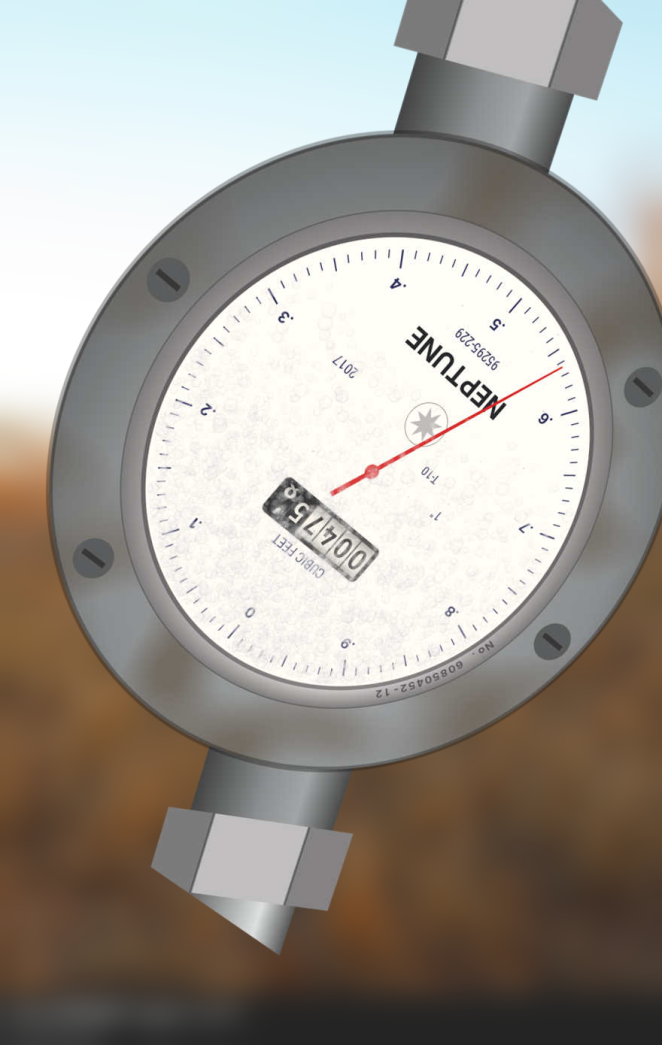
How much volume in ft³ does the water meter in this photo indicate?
4757.56 ft³
